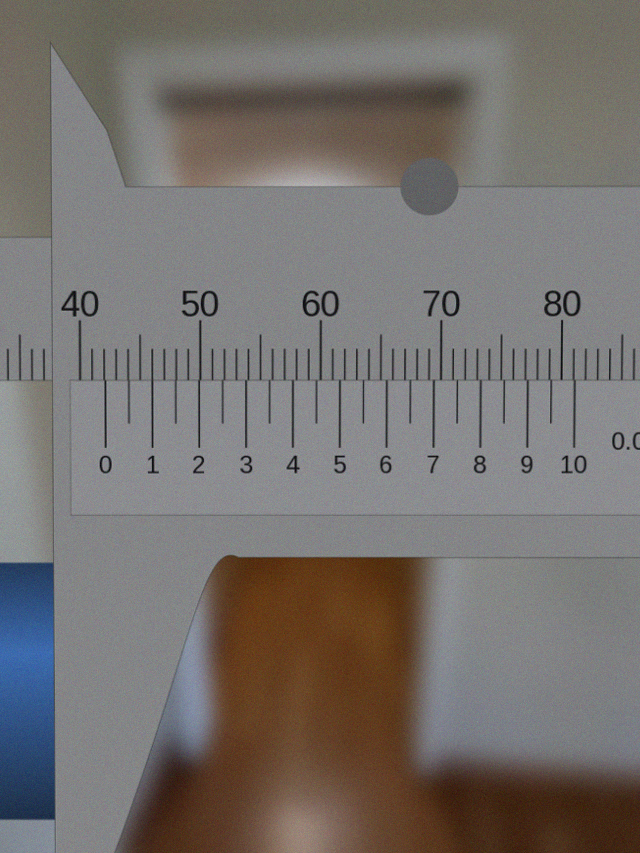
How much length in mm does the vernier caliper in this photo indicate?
42.1 mm
